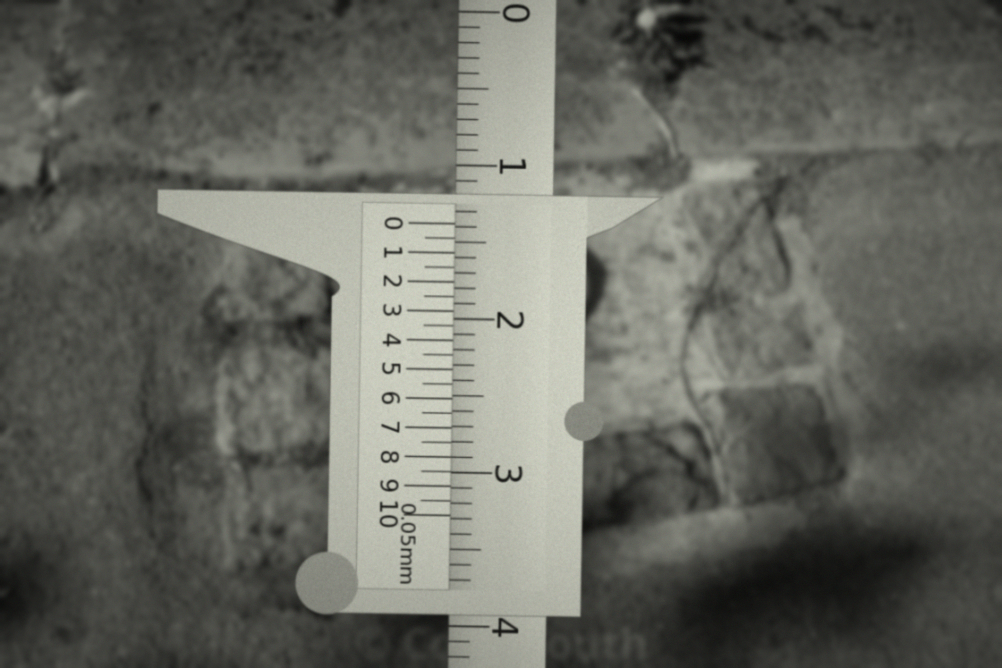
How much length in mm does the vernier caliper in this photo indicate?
13.8 mm
